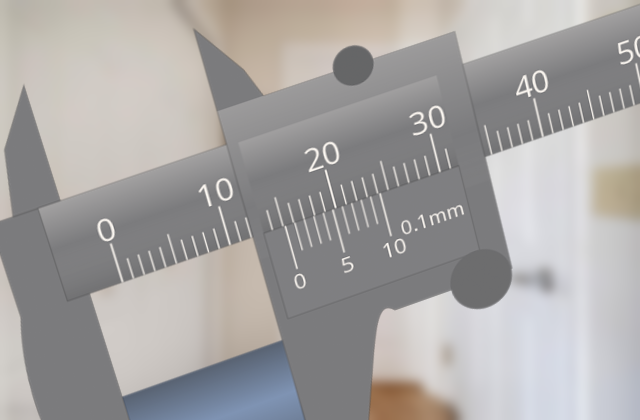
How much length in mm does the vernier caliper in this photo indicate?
15.2 mm
